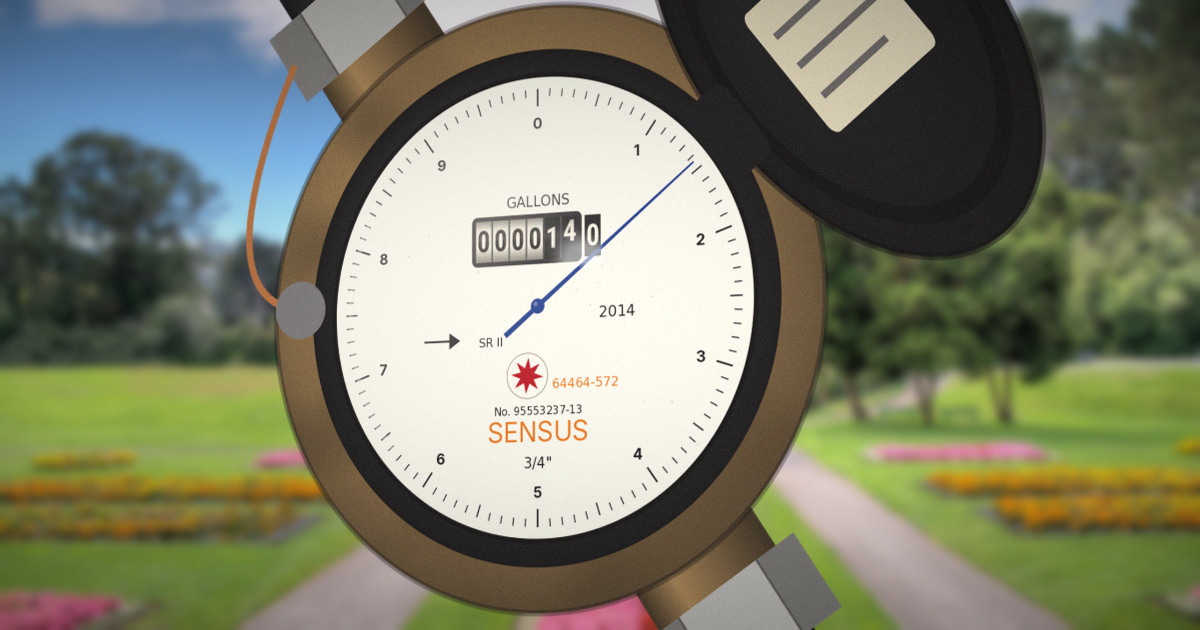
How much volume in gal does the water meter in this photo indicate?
141.4 gal
